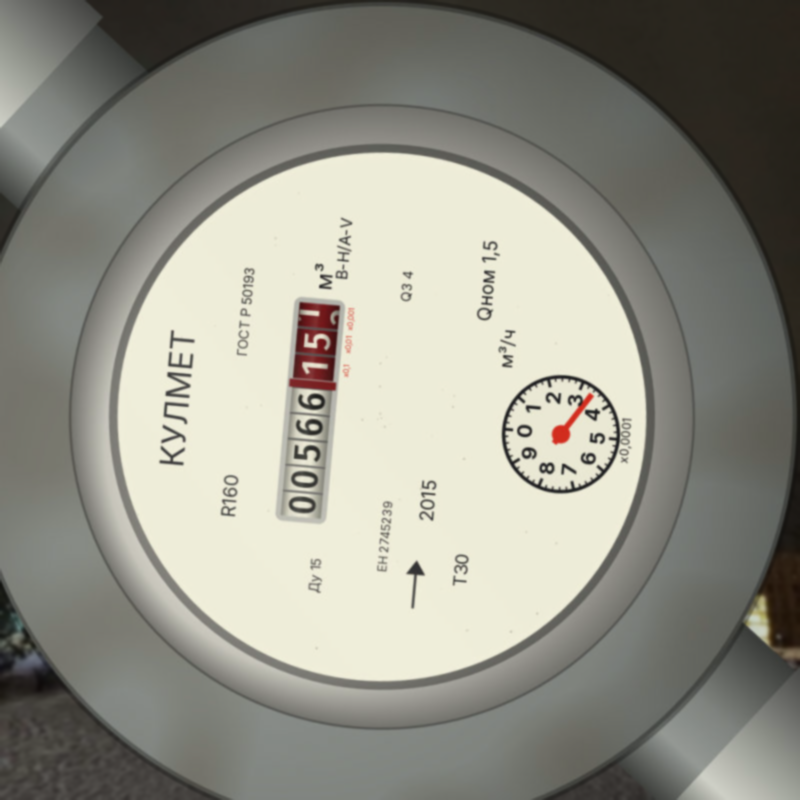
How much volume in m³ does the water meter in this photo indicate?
566.1513 m³
